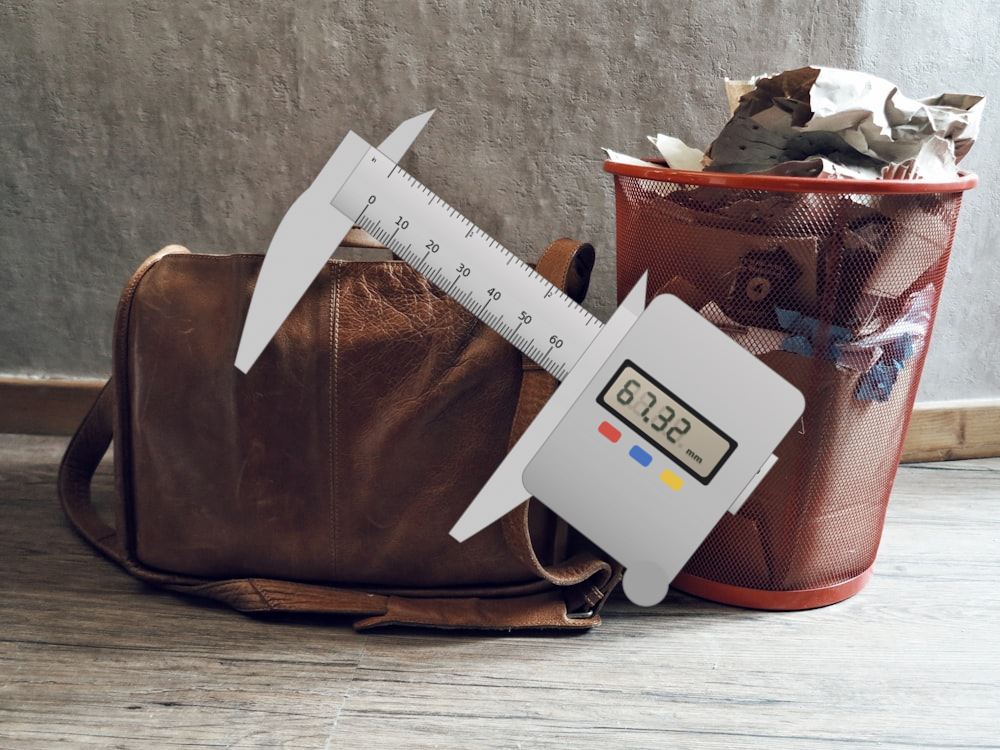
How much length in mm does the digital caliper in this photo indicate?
67.32 mm
